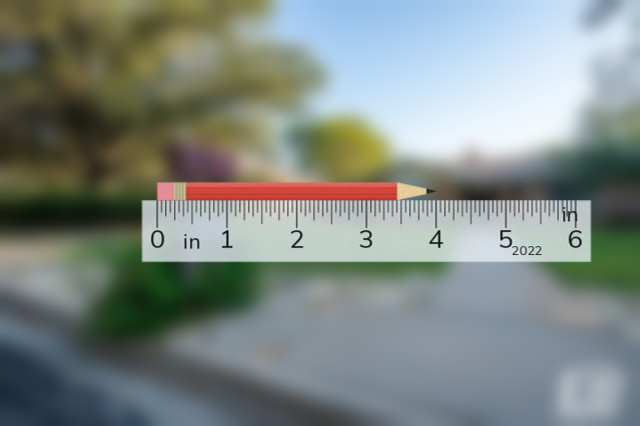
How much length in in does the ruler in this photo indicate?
4 in
